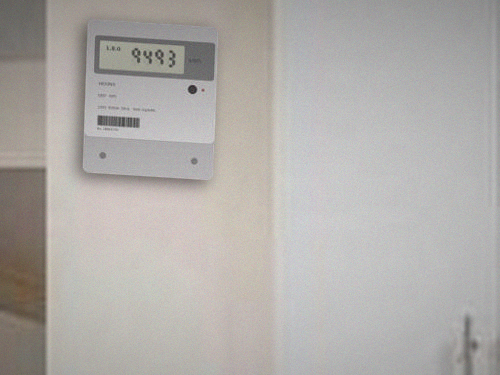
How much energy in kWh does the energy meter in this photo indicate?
9493 kWh
